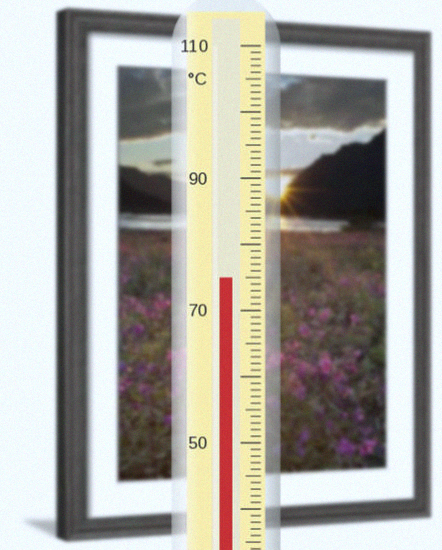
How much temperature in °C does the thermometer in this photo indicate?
75 °C
